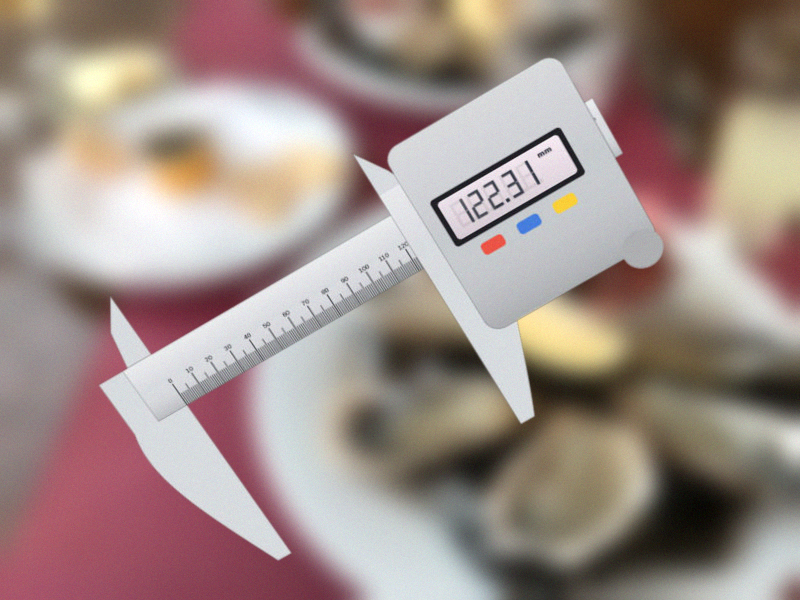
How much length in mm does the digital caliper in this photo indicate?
122.31 mm
